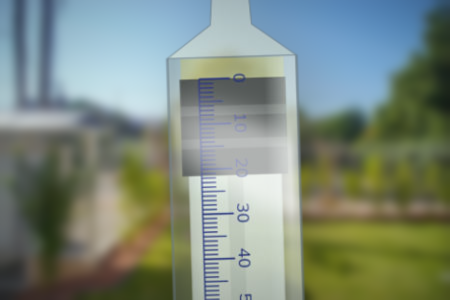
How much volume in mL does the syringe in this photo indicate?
0 mL
